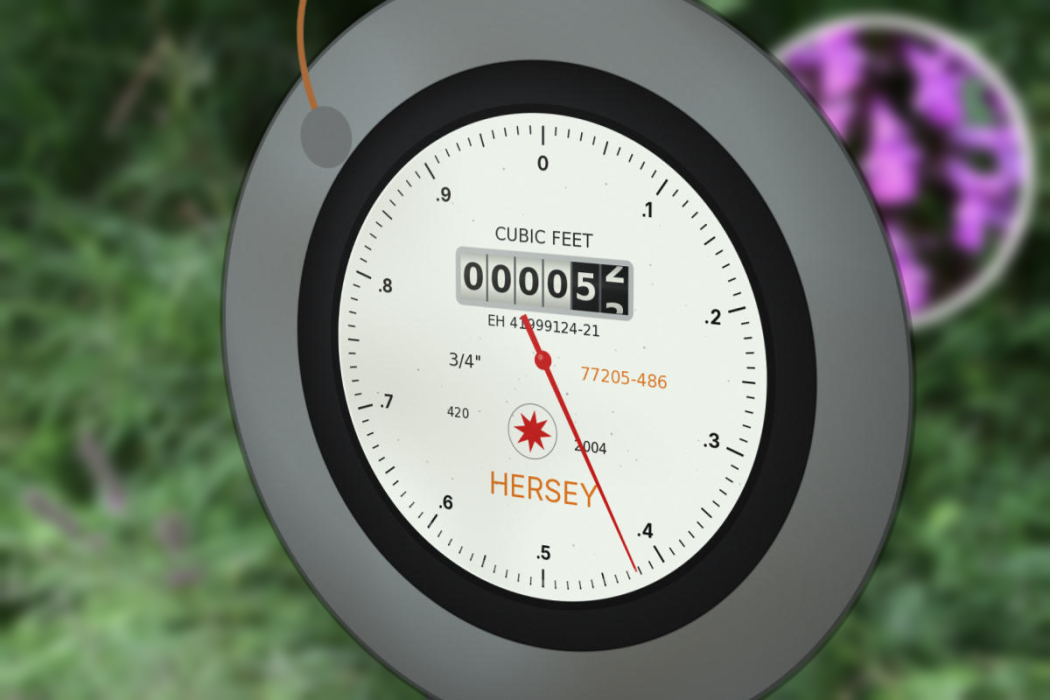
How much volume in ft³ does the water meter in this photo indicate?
52.42 ft³
